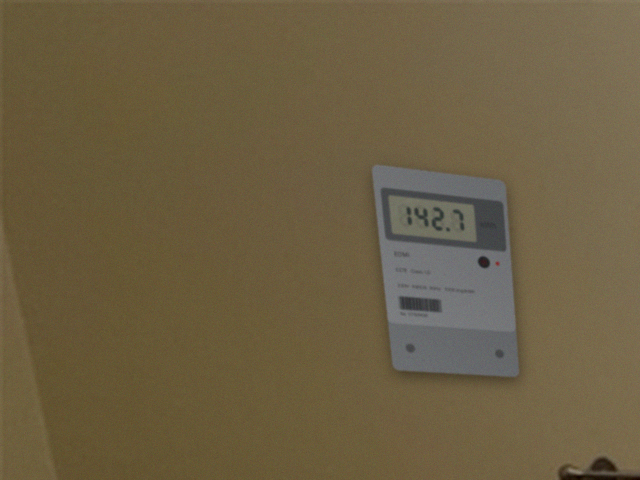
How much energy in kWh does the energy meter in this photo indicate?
142.7 kWh
